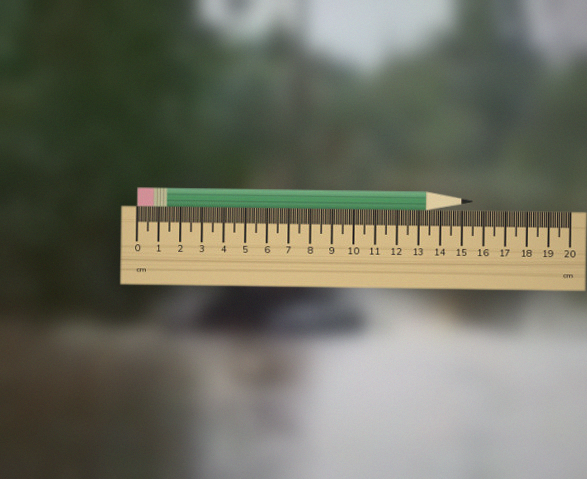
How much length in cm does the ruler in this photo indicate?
15.5 cm
